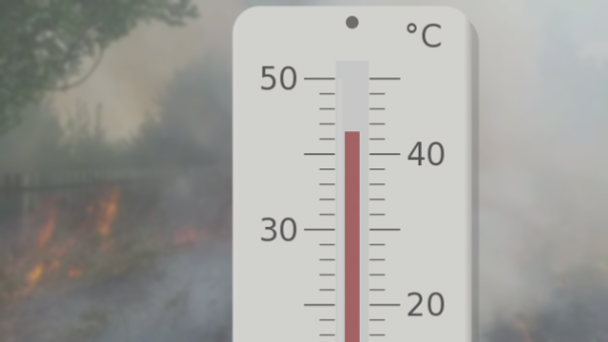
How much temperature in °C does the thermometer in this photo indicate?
43 °C
